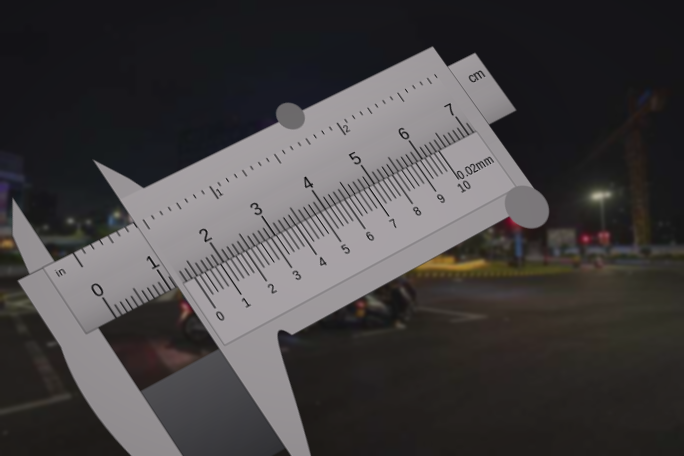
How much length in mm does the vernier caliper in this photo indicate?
14.5 mm
